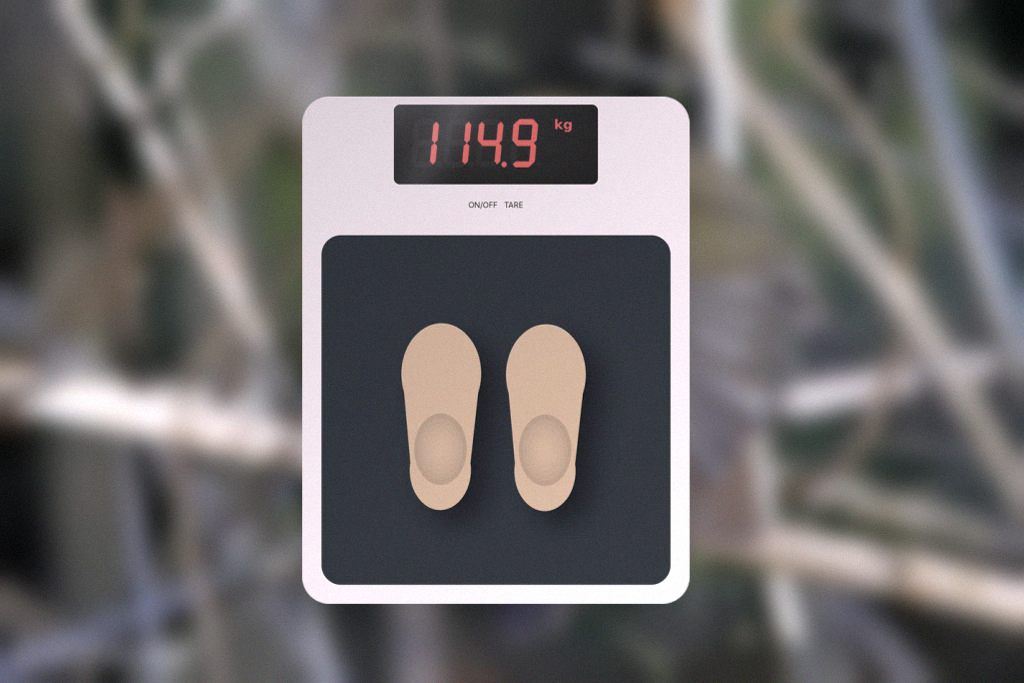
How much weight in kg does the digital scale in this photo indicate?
114.9 kg
